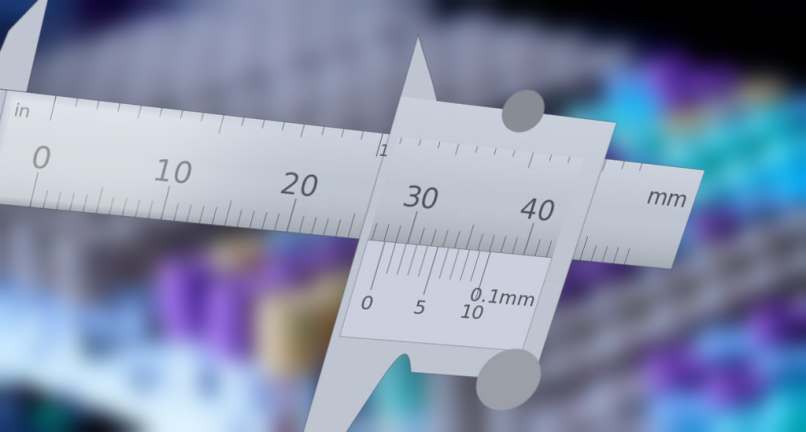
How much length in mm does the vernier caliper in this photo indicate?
28.1 mm
